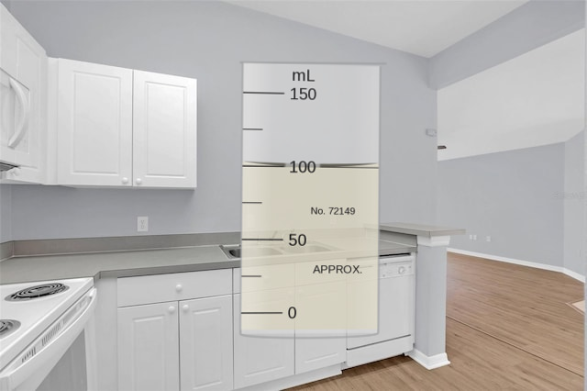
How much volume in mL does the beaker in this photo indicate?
100 mL
